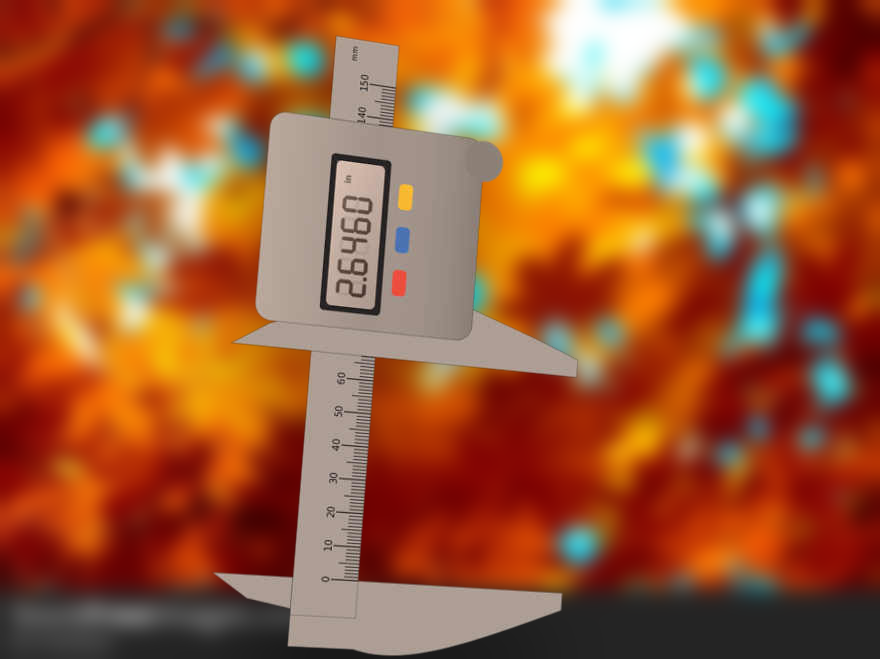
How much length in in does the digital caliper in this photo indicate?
2.6460 in
